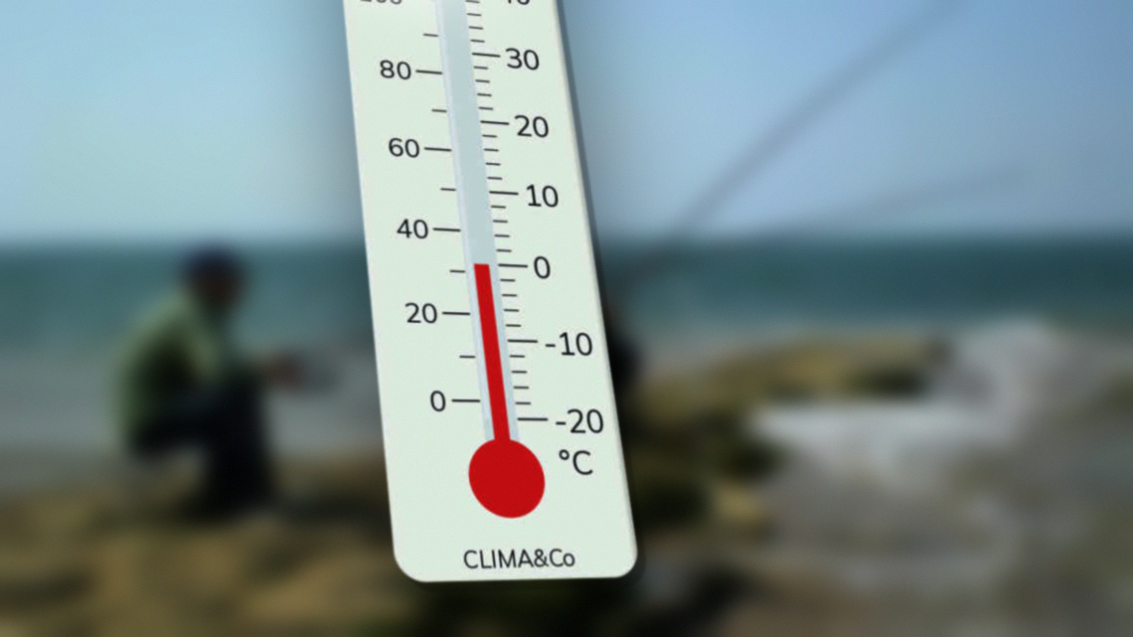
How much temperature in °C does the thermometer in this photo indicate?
0 °C
